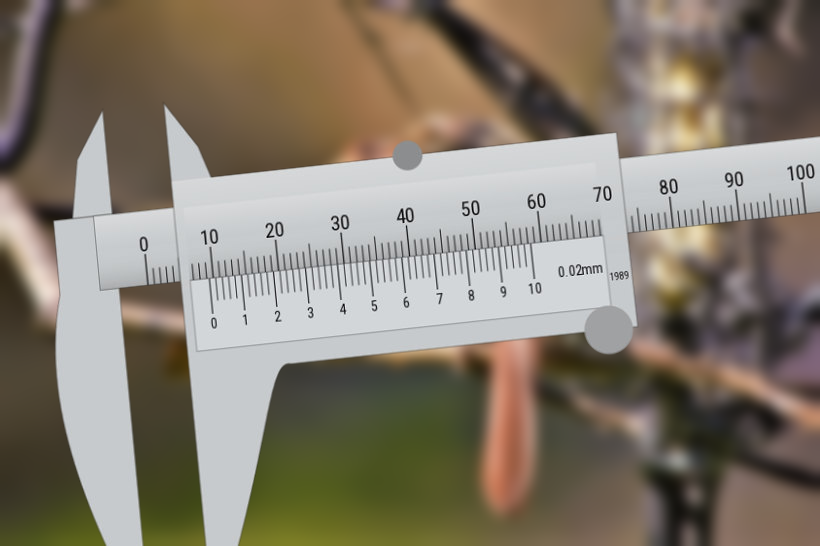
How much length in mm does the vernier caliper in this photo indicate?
9.4 mm
